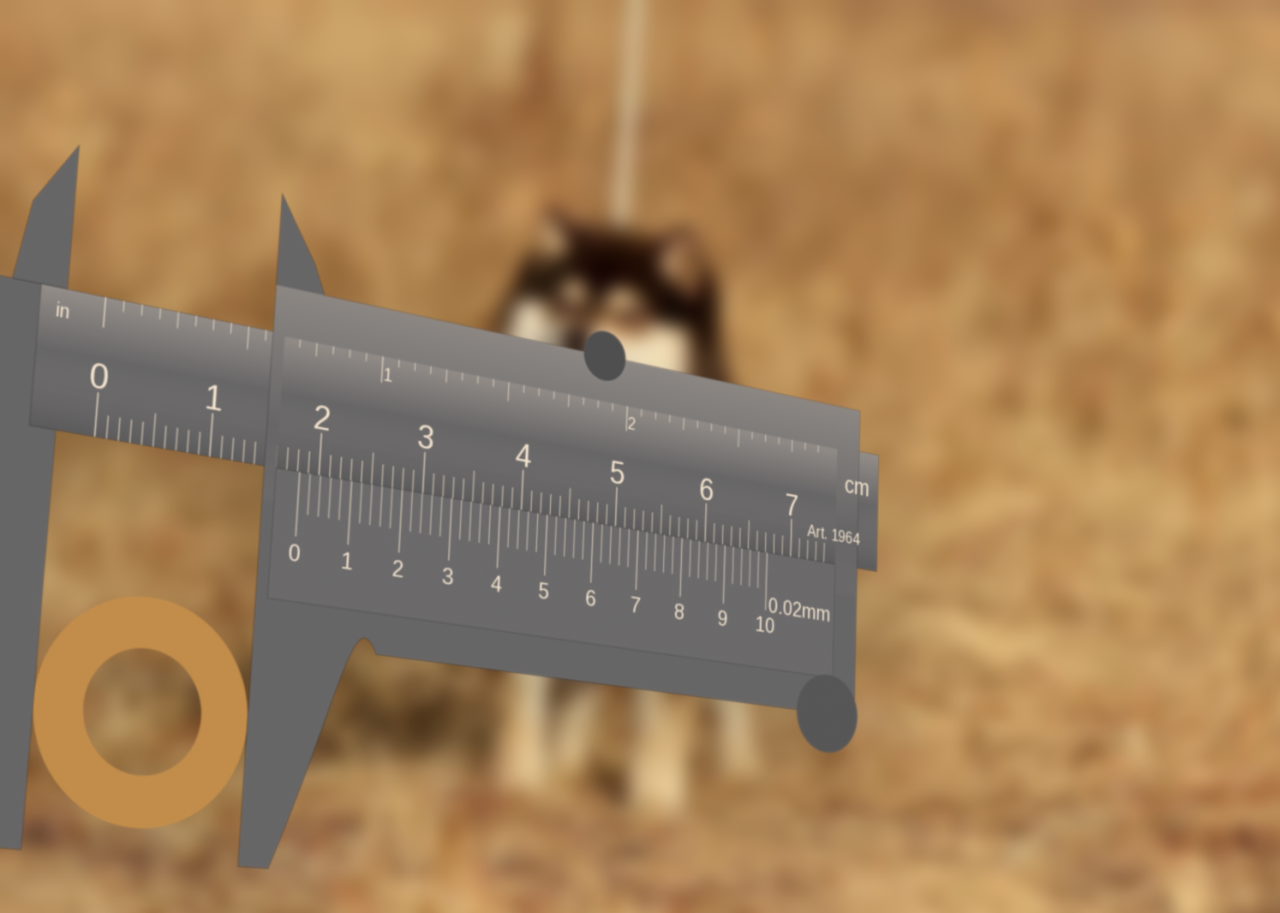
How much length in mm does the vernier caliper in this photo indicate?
18.2 mm
